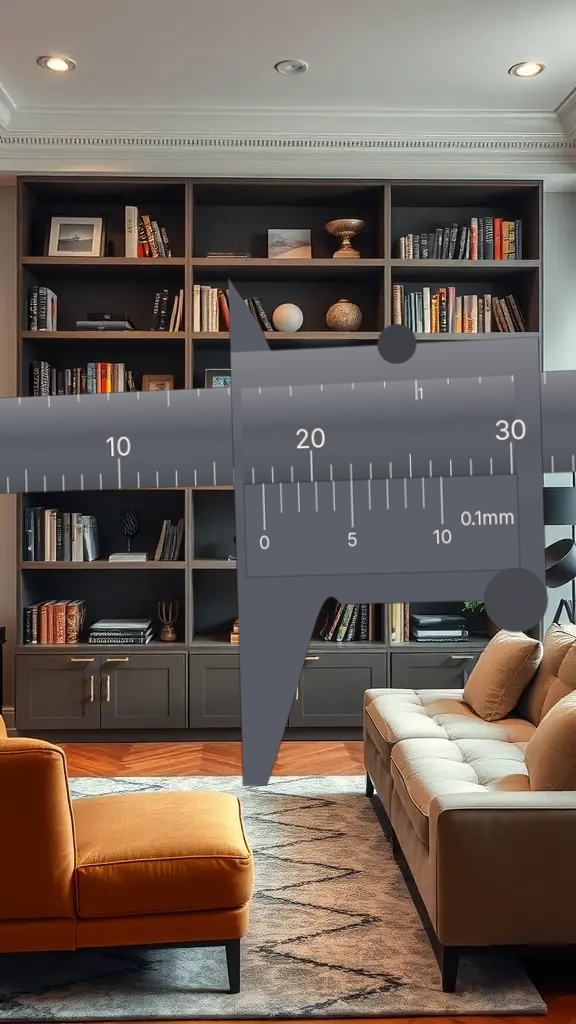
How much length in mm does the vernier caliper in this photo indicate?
17.5 mm
